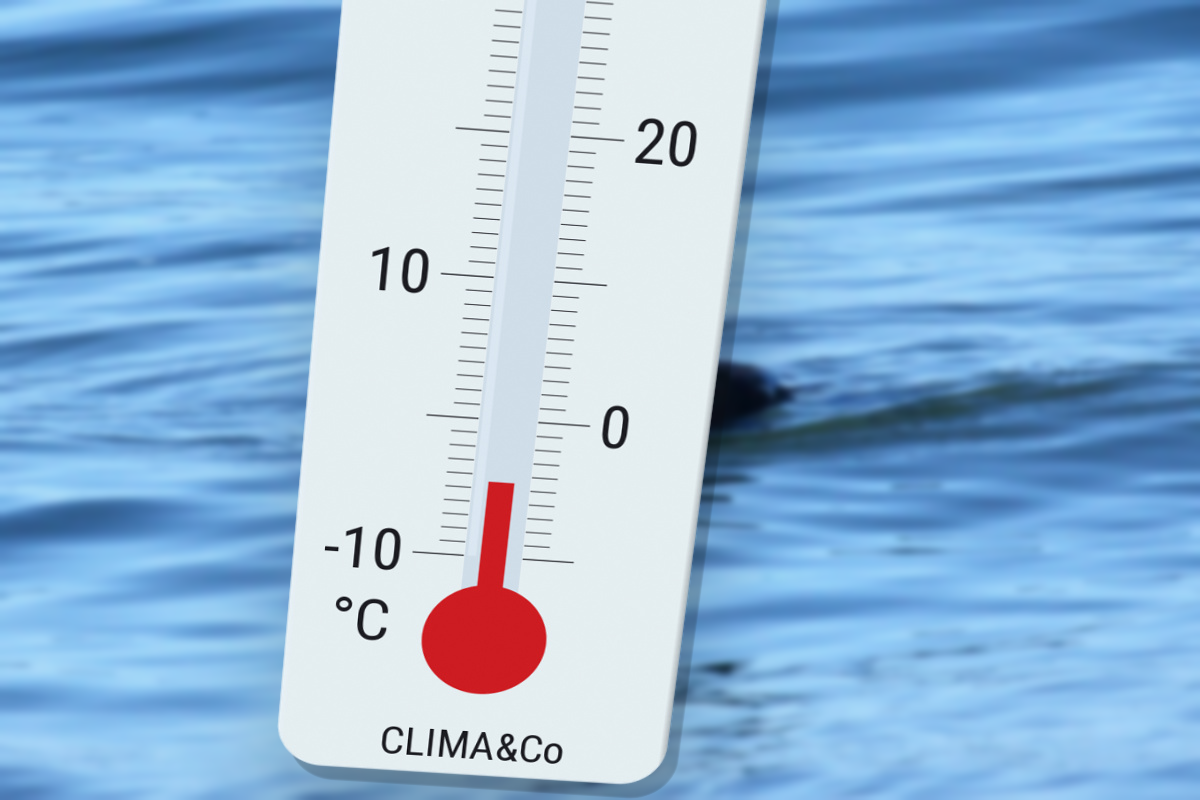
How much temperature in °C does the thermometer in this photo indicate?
-4.5 °C
